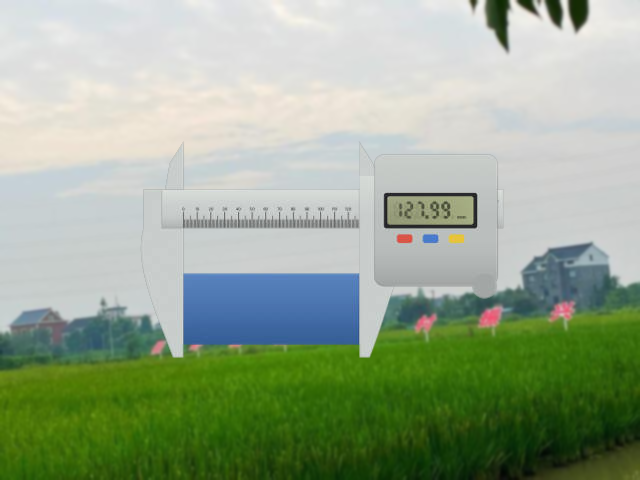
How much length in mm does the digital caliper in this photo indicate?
127.99 mm
